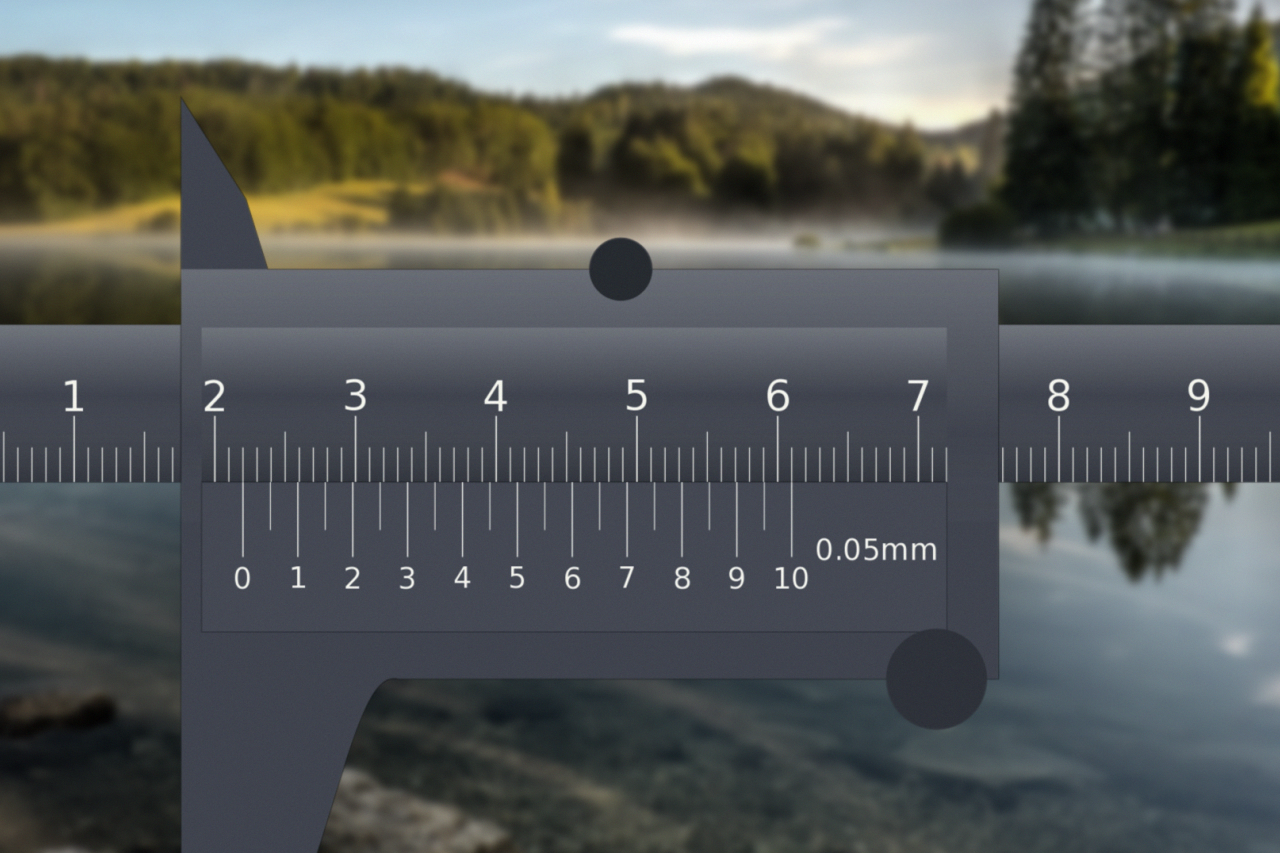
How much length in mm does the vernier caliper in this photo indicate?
22.0 mm
